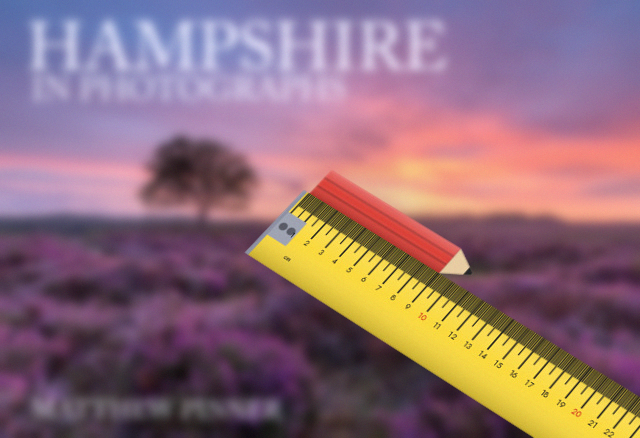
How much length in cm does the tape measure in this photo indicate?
10.5 cm
